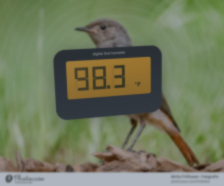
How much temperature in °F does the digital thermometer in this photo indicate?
98.3 °F
